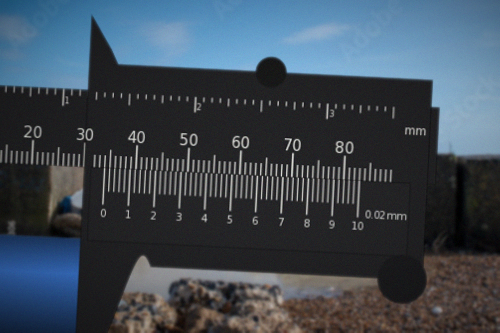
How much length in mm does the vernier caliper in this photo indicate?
34.0 mm
